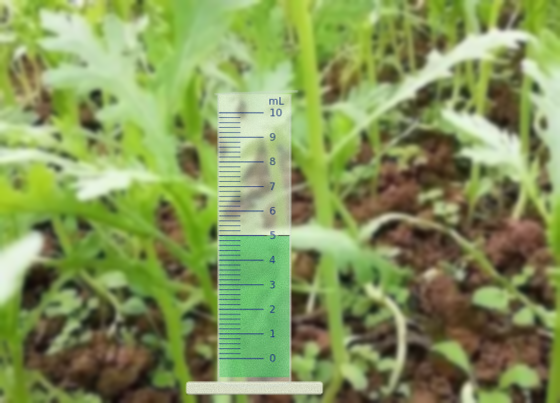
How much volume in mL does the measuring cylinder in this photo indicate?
5 mL
